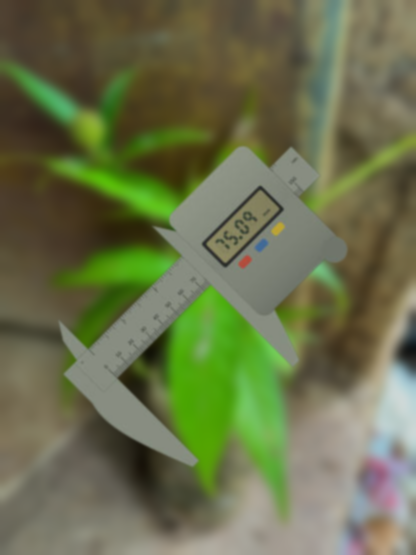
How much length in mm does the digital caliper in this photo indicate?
75.09 mm
